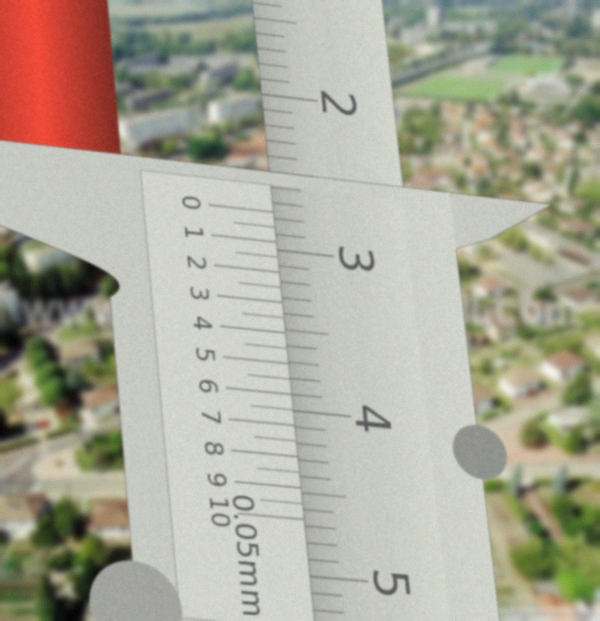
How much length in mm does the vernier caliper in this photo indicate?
27.6 mm
